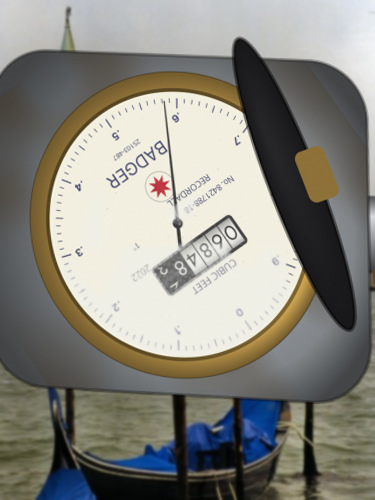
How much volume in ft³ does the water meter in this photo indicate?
68482.58 ft³
